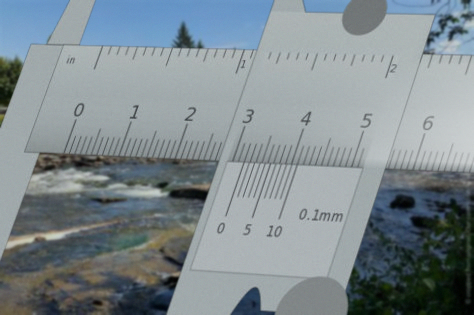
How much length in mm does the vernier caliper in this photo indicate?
32.0 mm
